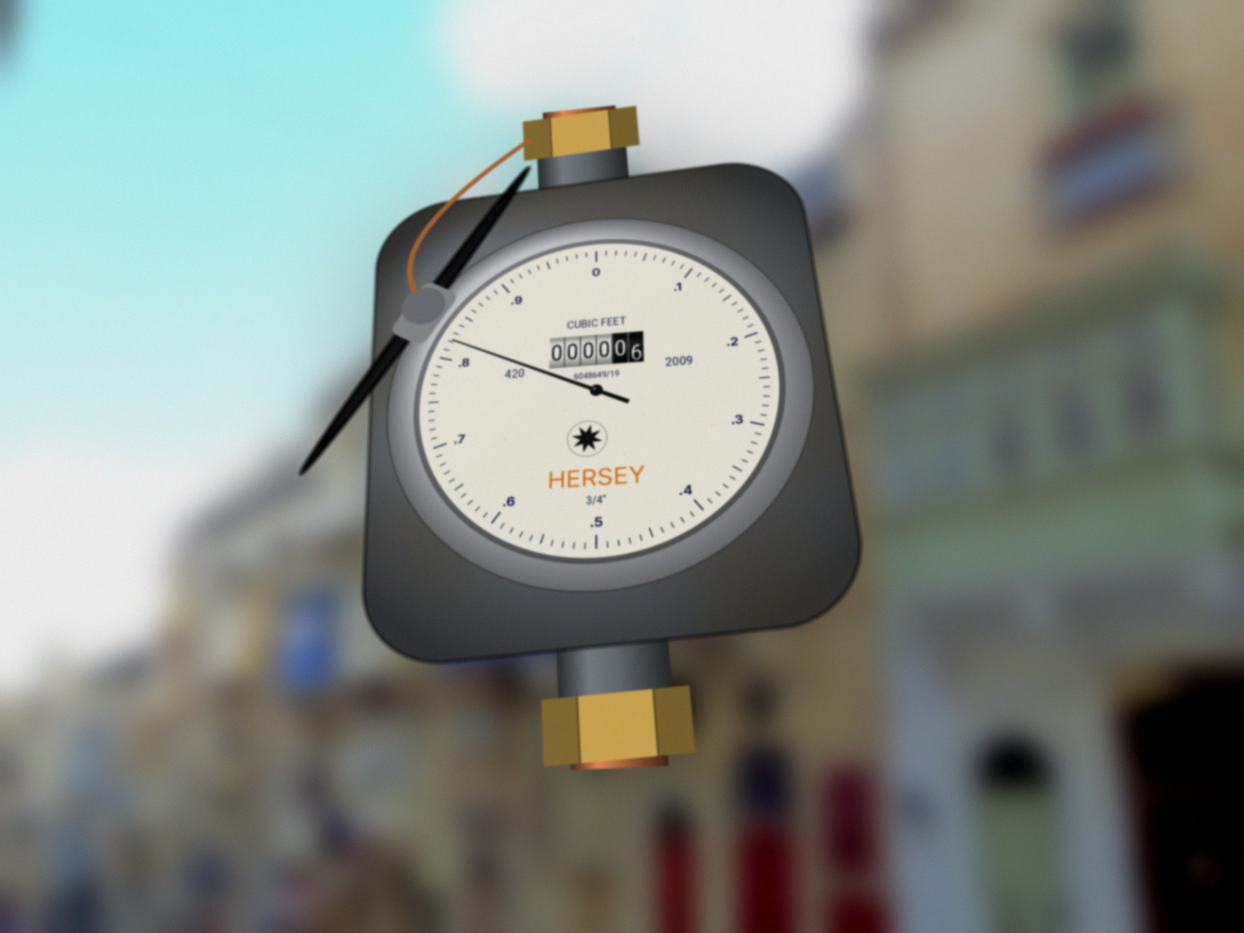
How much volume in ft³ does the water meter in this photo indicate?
5.82 ft³
